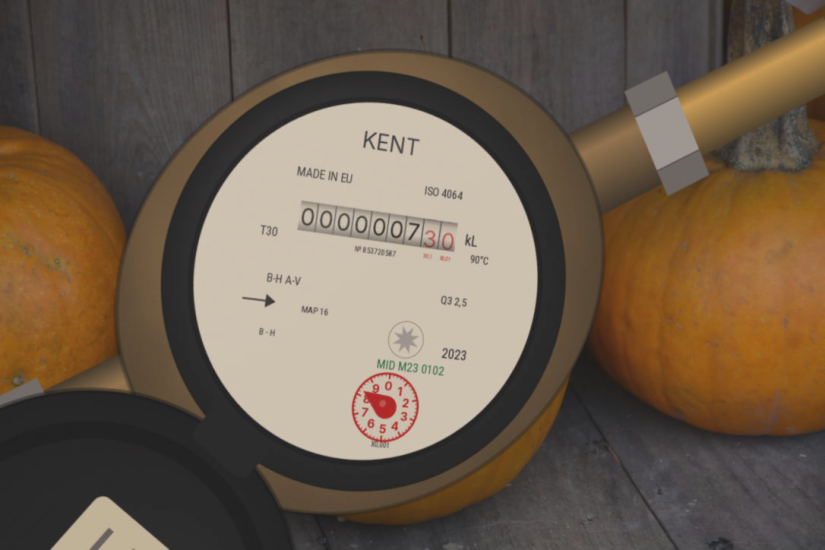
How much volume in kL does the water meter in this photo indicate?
7.298 kL
